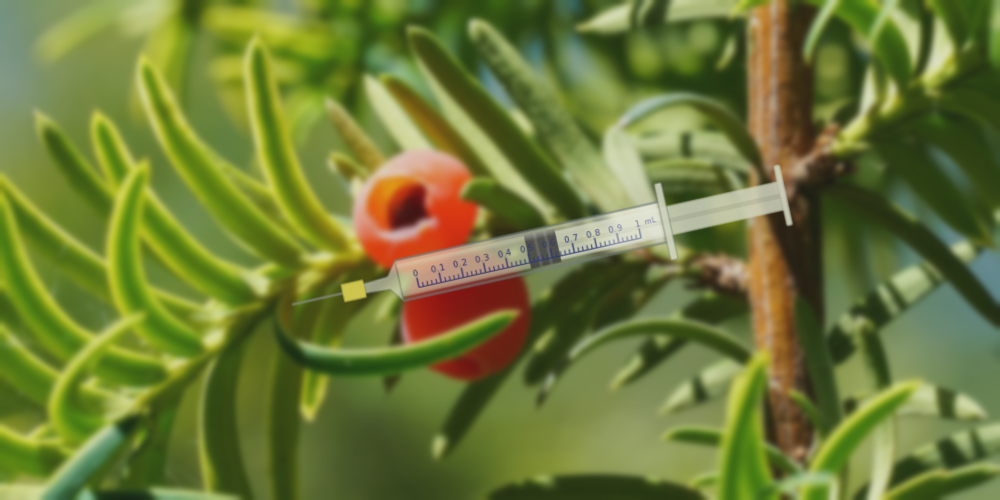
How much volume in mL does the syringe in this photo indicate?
0.5 mL
